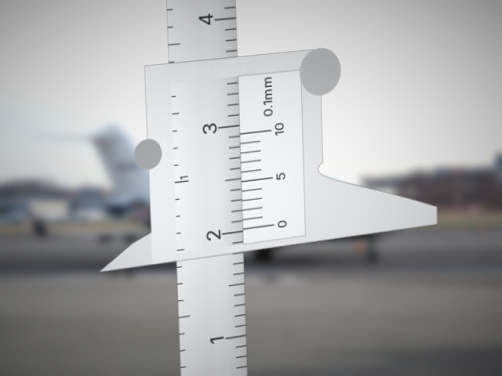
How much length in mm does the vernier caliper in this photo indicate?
20.2 mm
